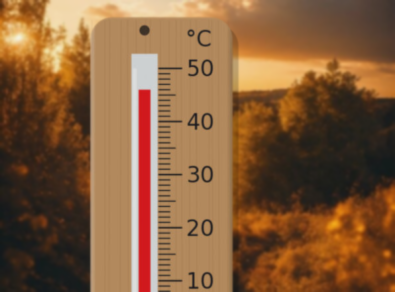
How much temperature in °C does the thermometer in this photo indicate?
46 °C
